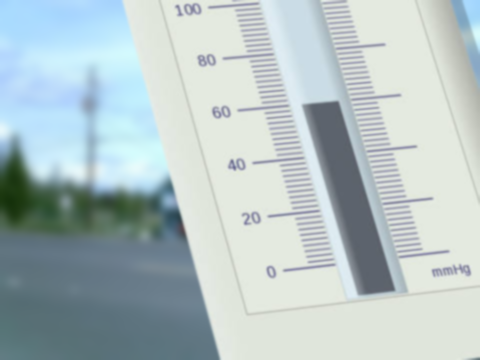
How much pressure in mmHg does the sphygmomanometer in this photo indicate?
60 mmHg
